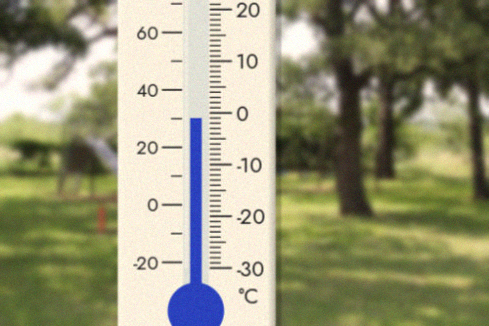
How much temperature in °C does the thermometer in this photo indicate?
-1 °C
